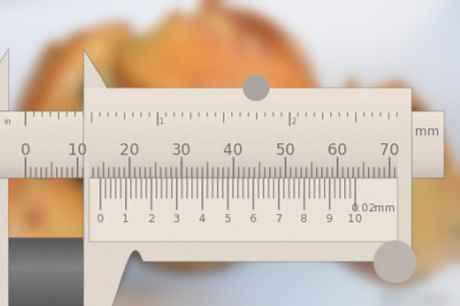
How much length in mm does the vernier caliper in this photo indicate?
14.4 mm
